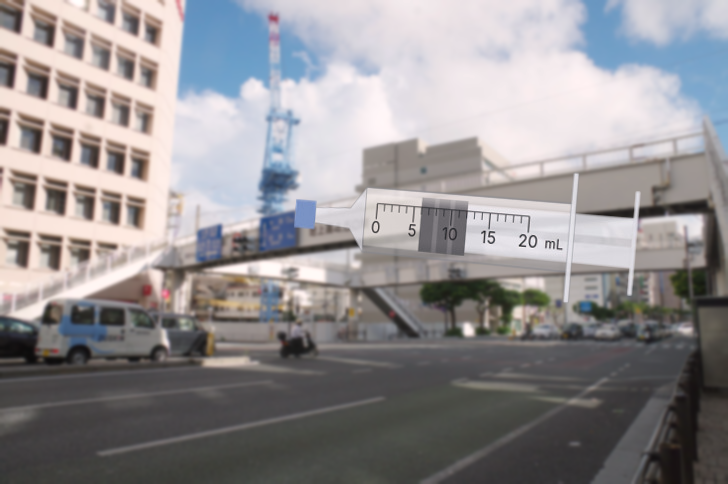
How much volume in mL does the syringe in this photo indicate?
6 mL
